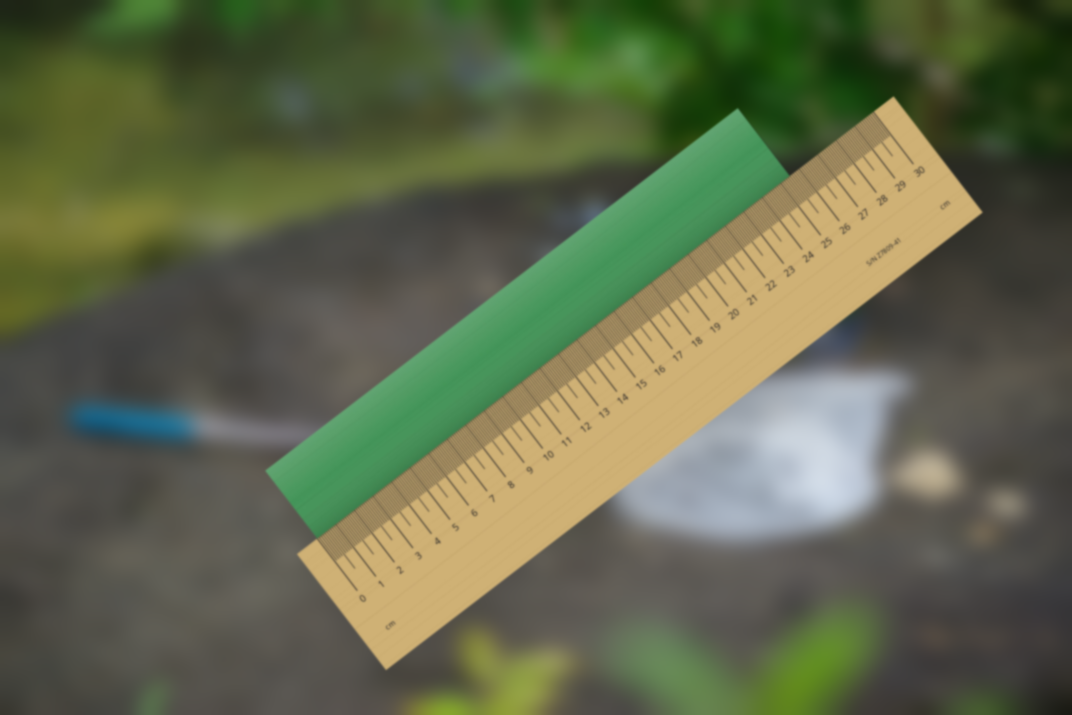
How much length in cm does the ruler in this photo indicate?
25.5 cm
